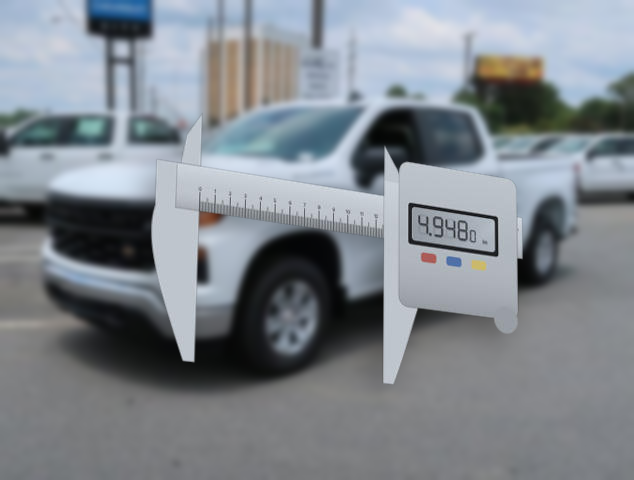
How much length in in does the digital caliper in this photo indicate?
4.9480 in
